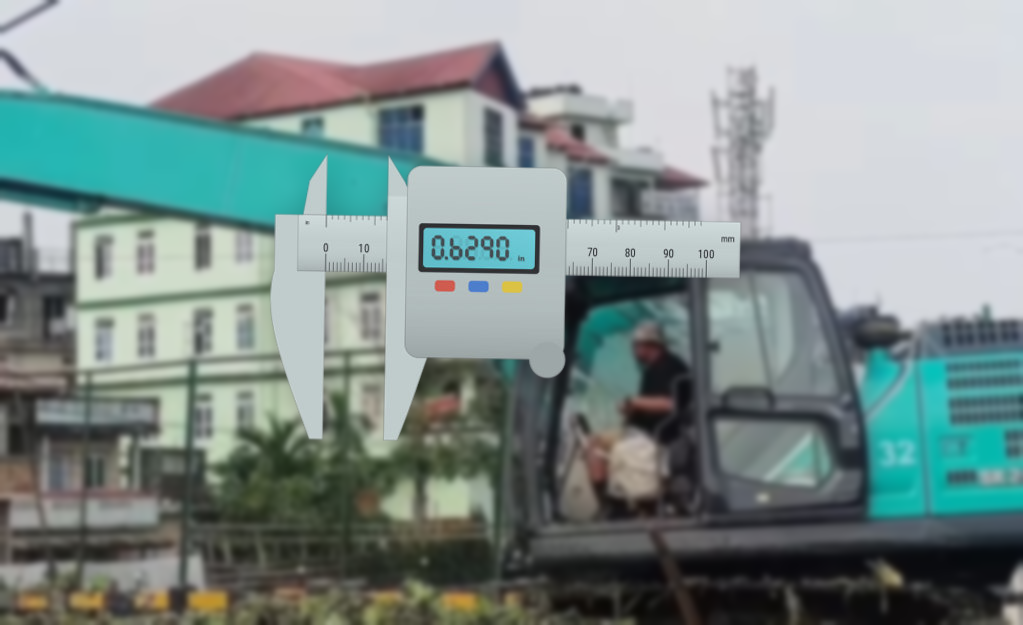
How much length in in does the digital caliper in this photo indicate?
0.6290 in
